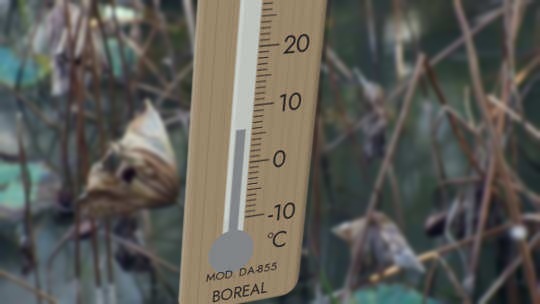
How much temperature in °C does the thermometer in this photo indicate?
6 °C
